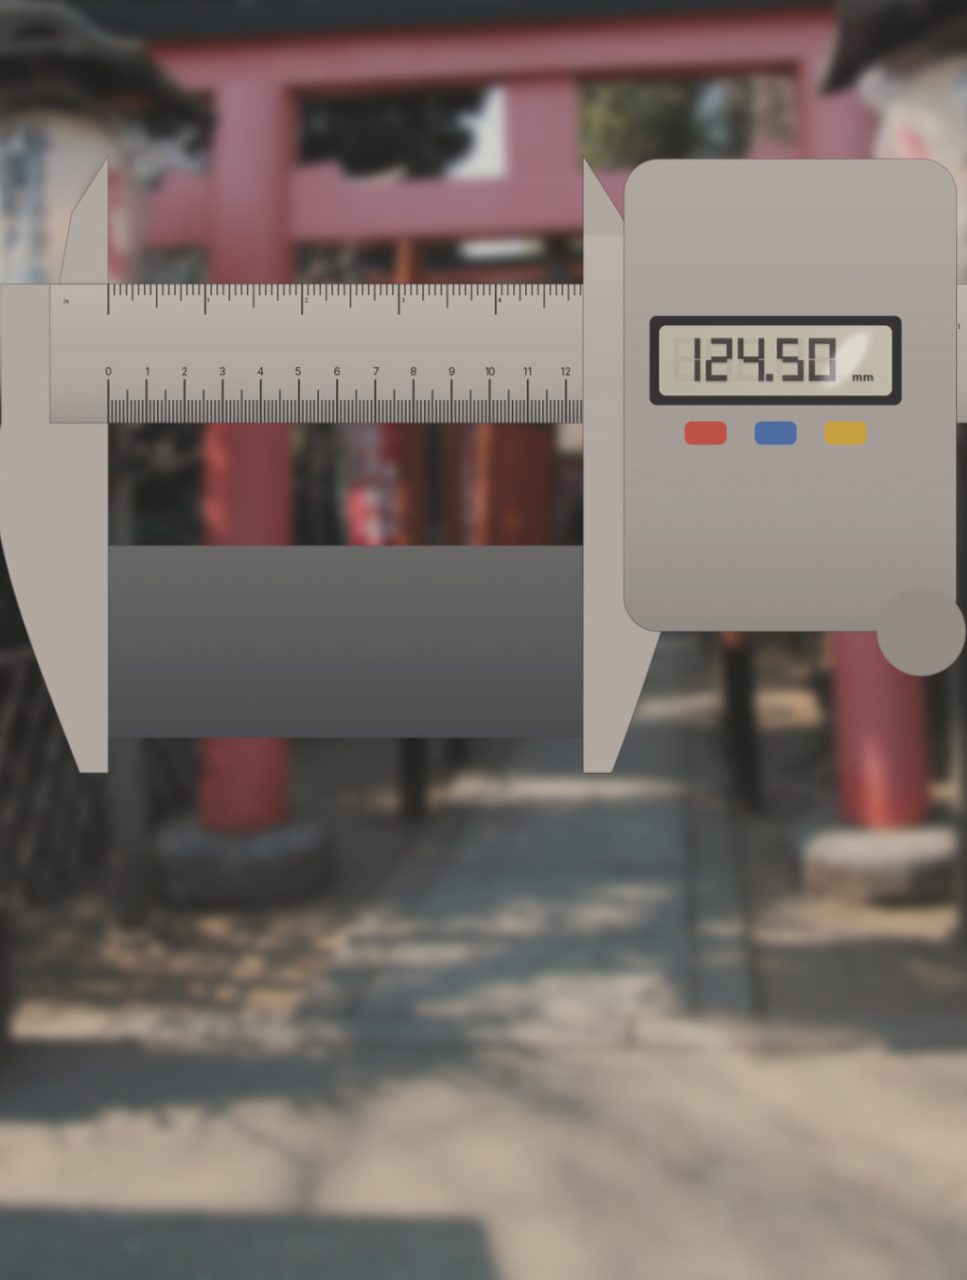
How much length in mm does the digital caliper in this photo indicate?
124.50 mm
